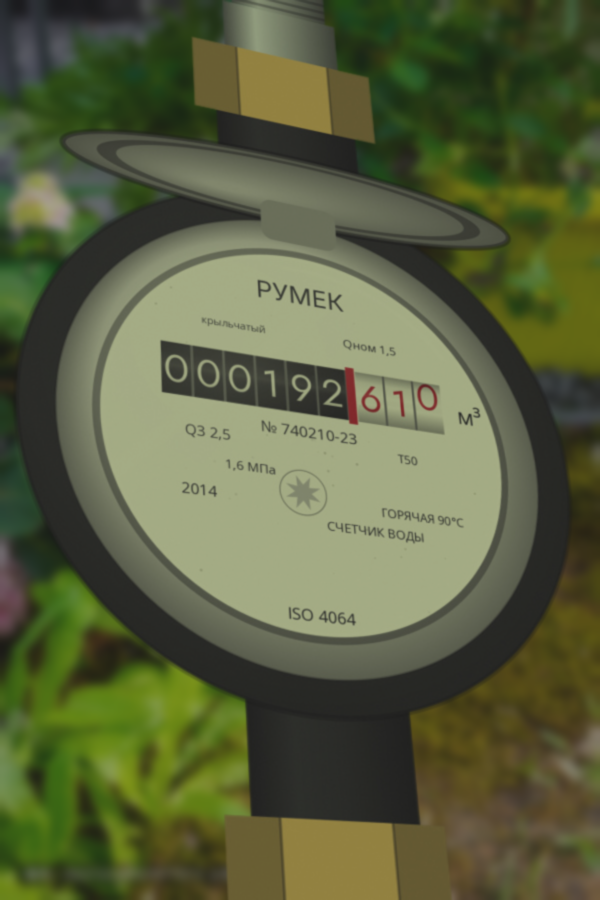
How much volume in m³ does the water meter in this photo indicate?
192.610 m³
